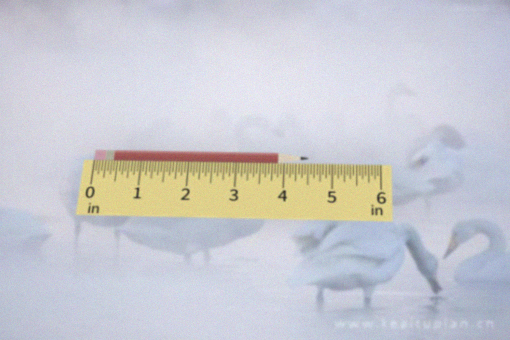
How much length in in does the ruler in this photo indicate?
4.5 in
